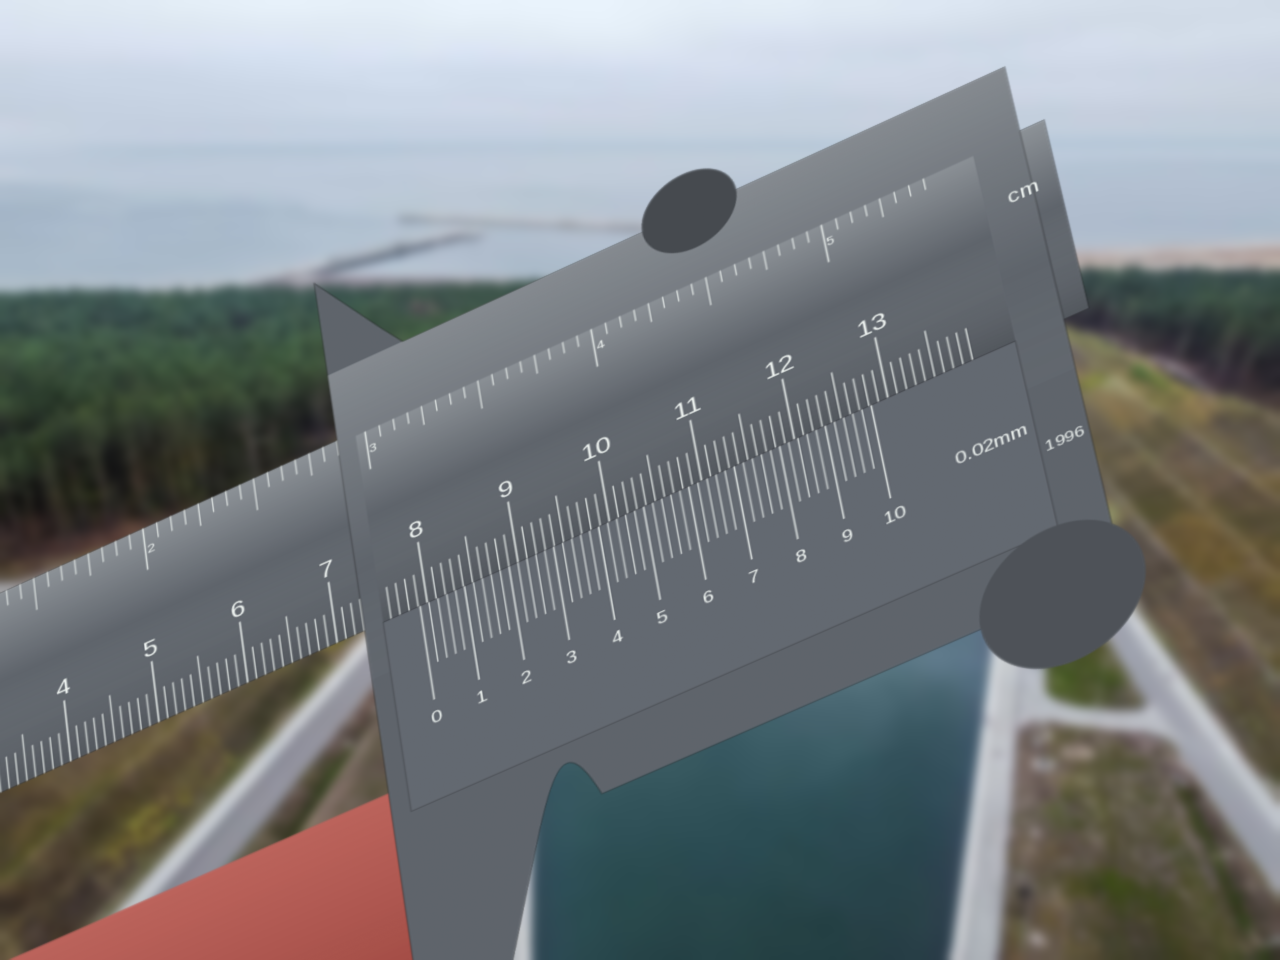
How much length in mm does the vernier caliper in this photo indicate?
79.2 mm
